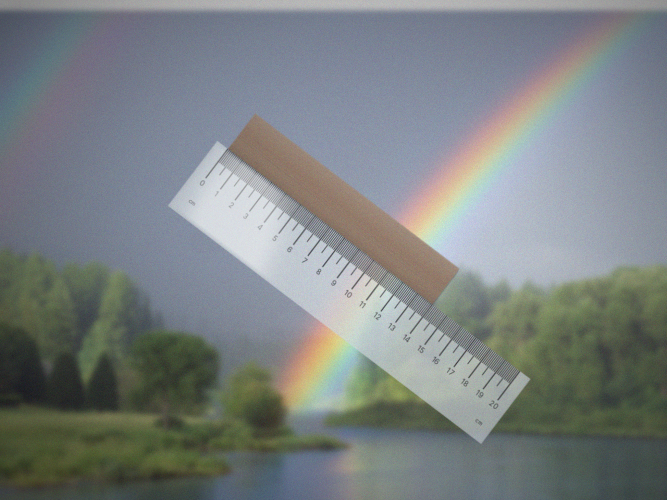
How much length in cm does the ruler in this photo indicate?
14 cm
